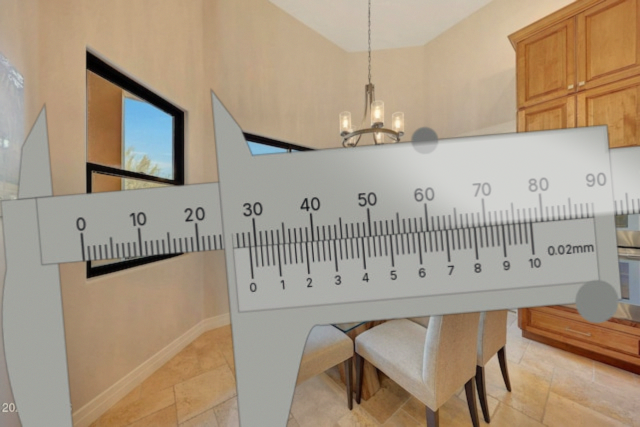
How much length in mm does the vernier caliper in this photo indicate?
29.0 mm
